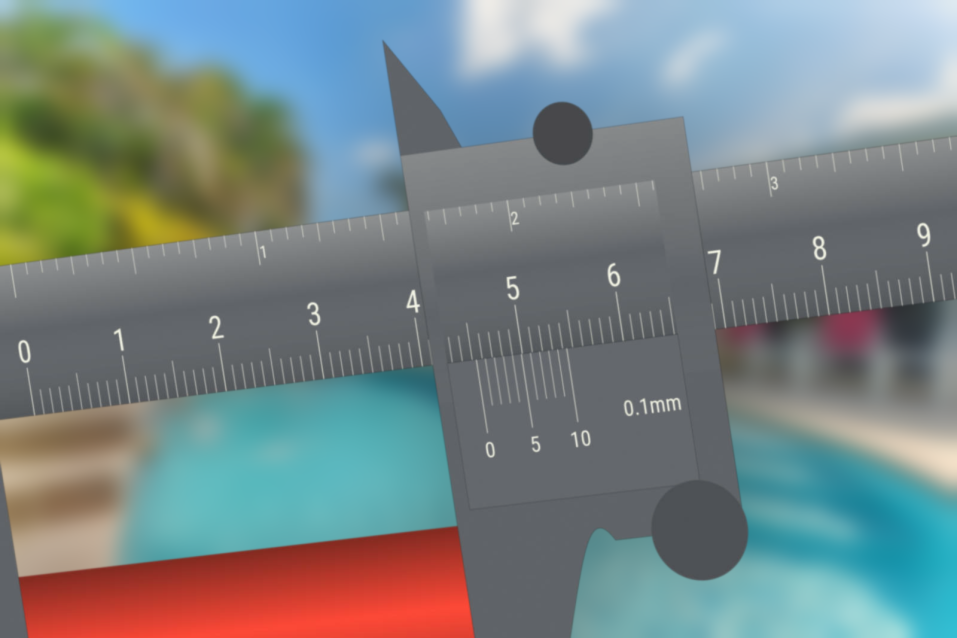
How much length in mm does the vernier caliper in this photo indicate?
45.4 mm
